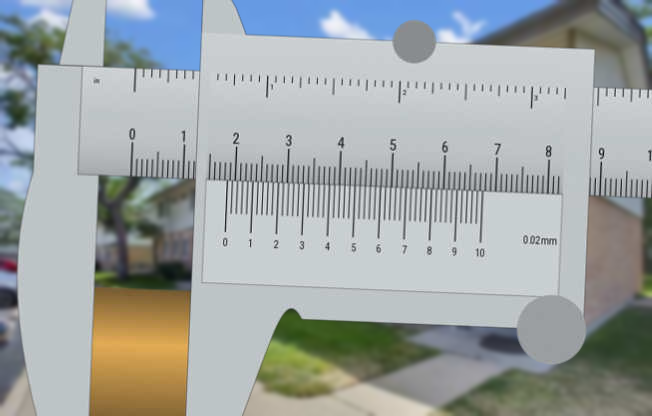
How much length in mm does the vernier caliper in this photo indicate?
18.5 mm
